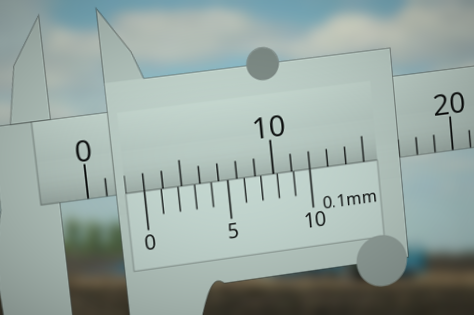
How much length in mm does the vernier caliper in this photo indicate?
3.0 mm
